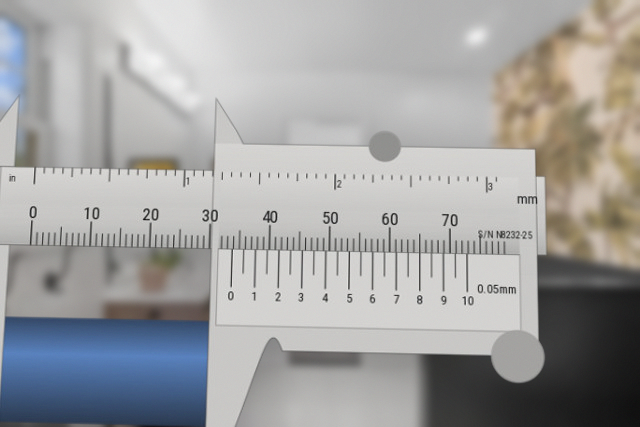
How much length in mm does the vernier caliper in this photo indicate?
33.8 mm
